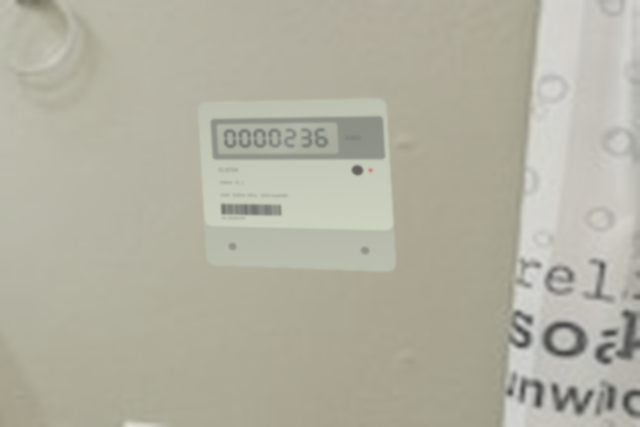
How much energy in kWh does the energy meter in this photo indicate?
236 kWh
